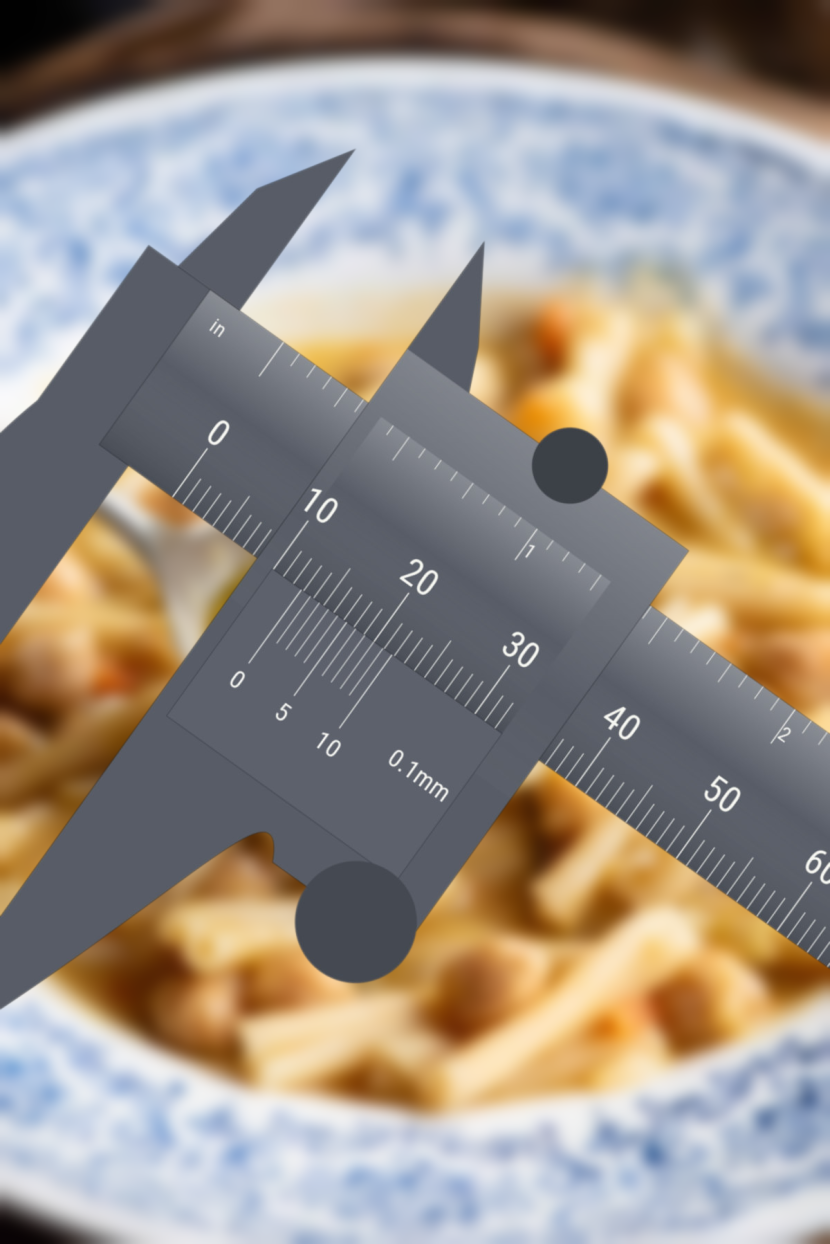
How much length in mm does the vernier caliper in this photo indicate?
12.8 mm
